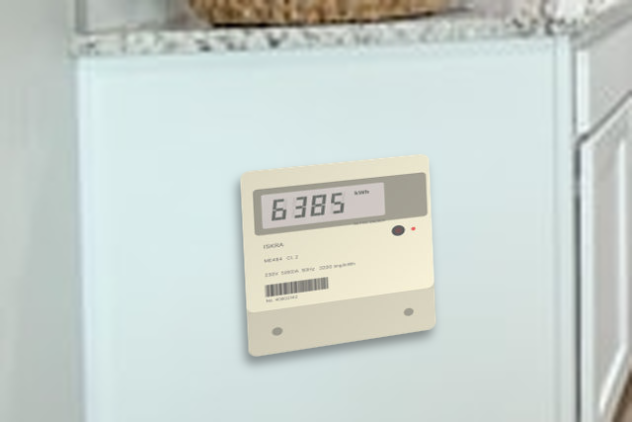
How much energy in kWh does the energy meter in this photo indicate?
6385 kWh
